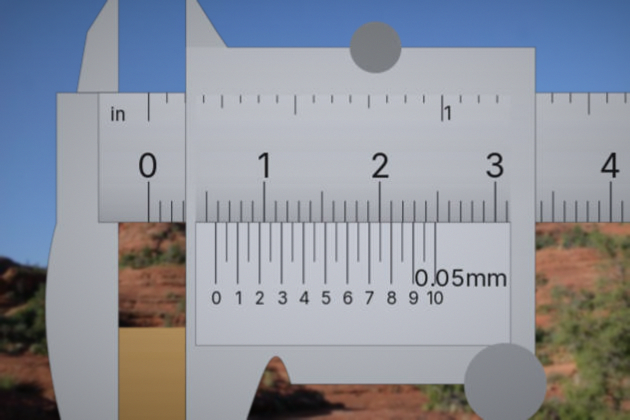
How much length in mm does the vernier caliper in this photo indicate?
5.8 mm
